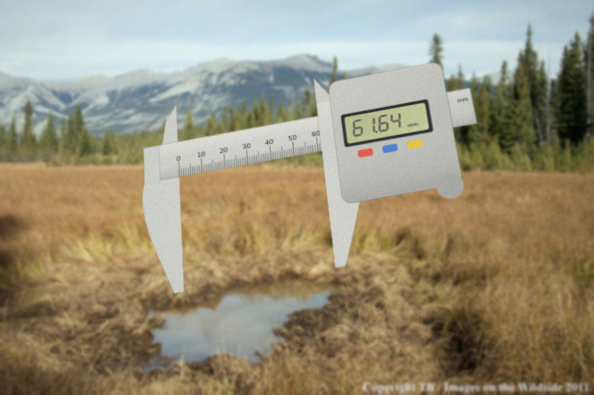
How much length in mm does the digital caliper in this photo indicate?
61.64 mm
